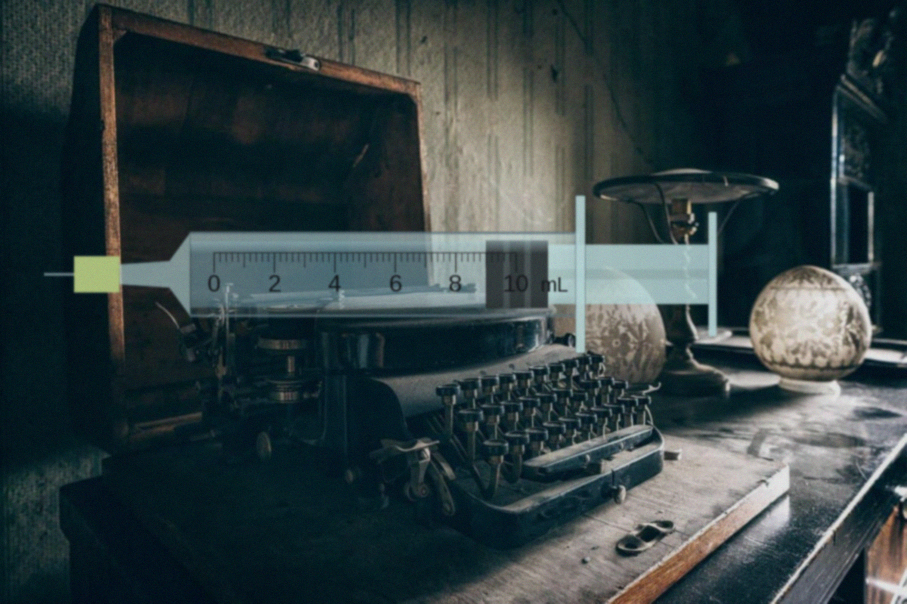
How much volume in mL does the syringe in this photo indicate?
9 mL
